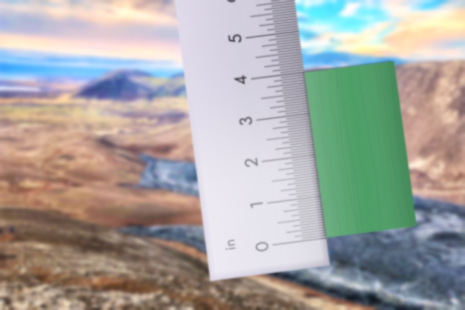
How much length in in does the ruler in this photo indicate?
4 in
